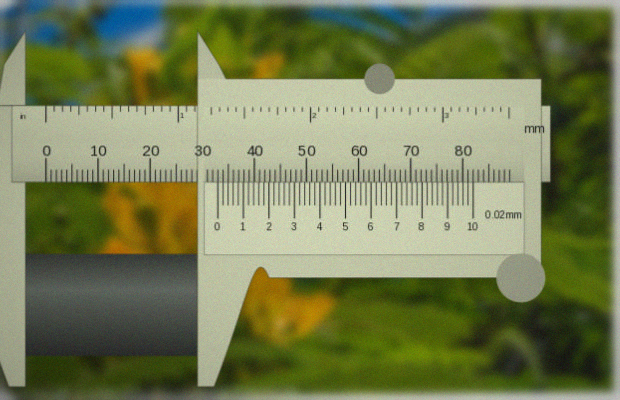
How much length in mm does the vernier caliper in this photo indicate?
33.0 mm
